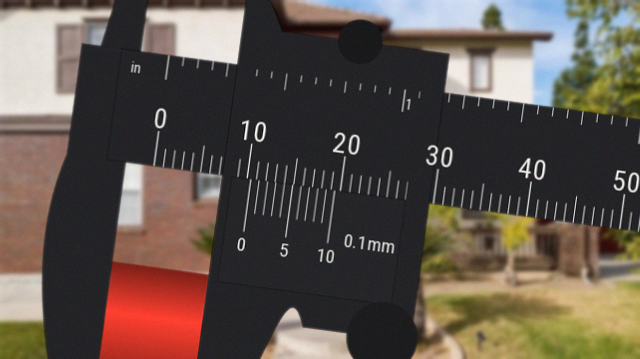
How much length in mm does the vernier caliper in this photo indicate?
10.4 mm
